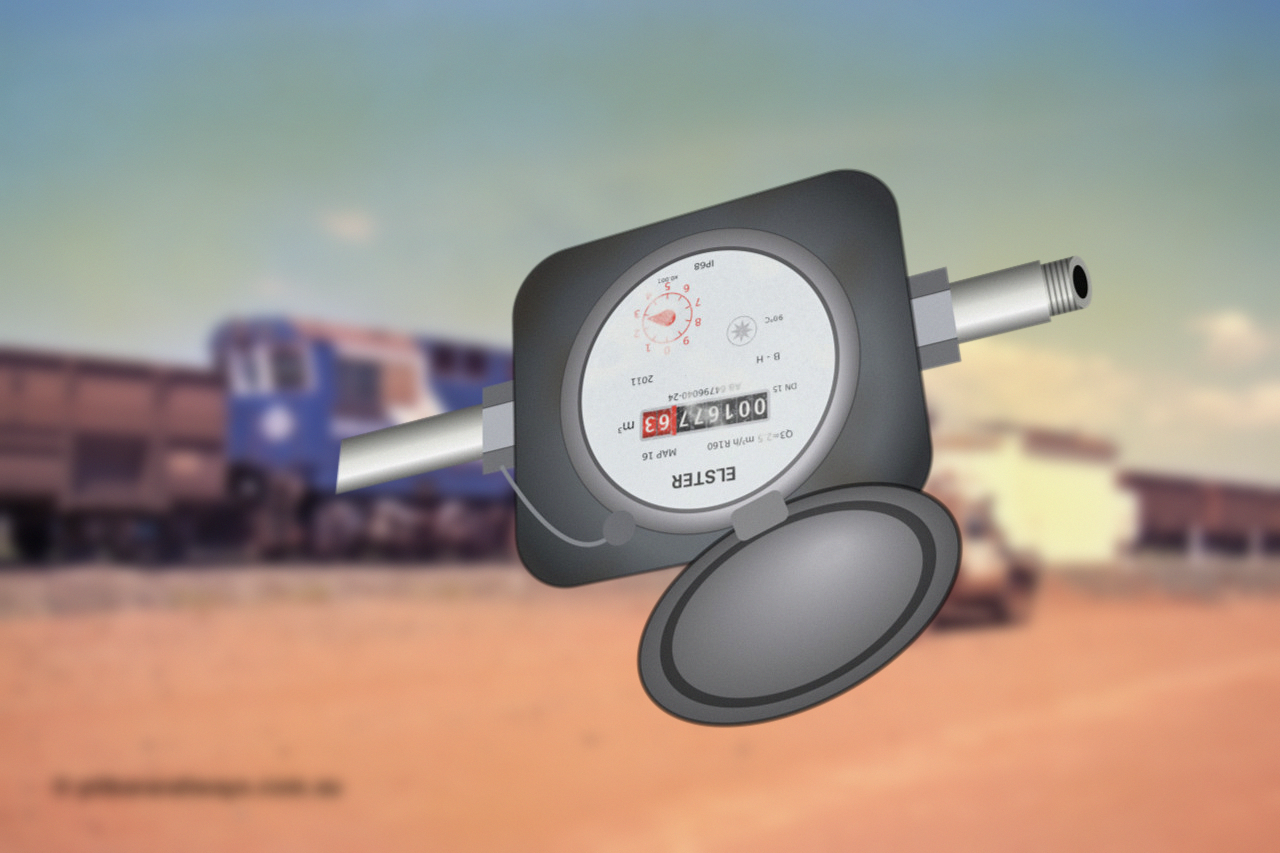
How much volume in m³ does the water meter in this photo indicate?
1677.632 m³
